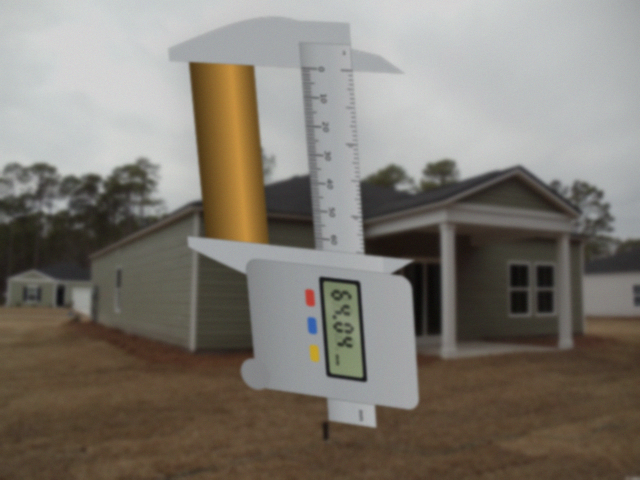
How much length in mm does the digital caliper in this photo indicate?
64.04 mm
